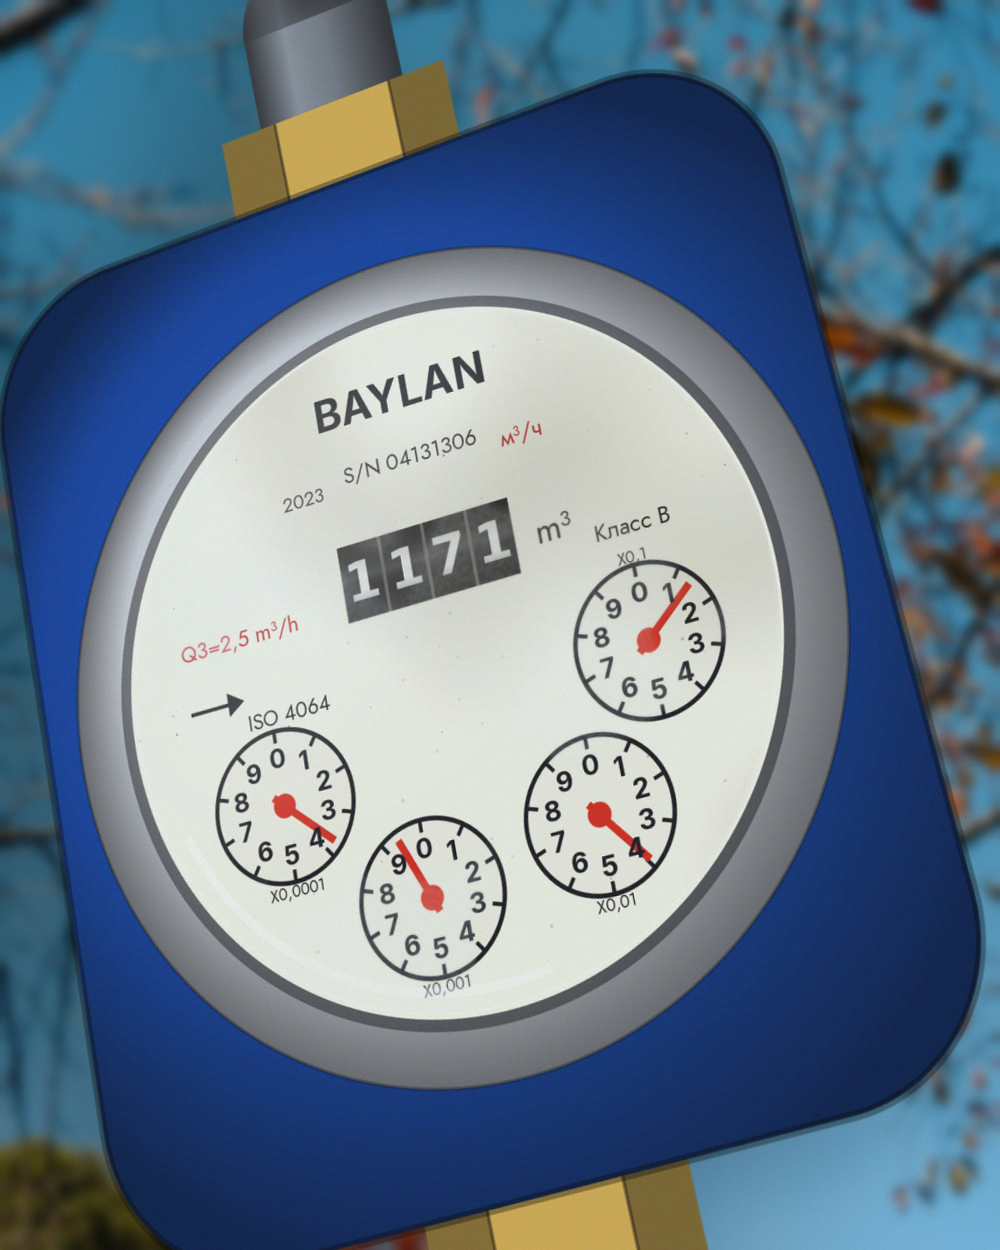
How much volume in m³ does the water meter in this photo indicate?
1171.1393 m³
